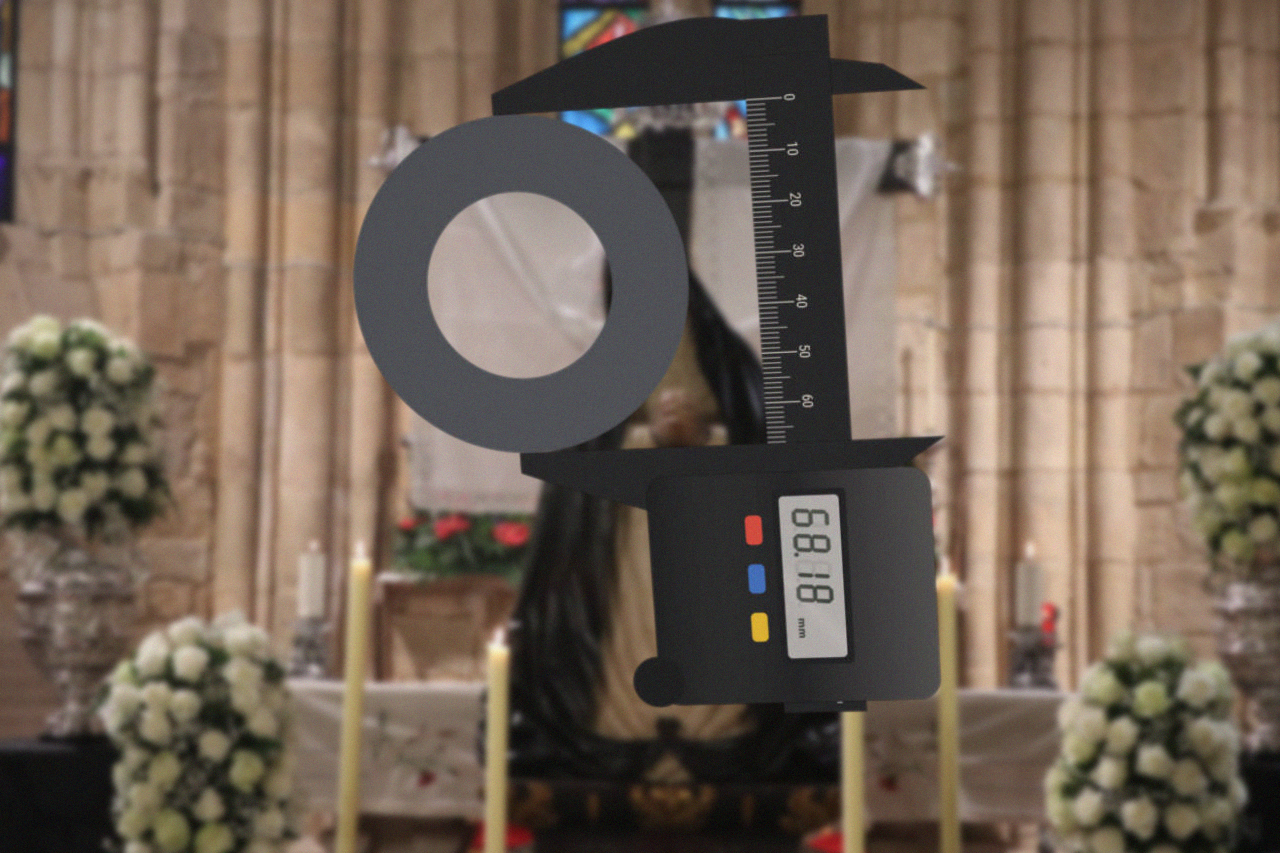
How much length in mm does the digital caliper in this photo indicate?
68.18 mm
